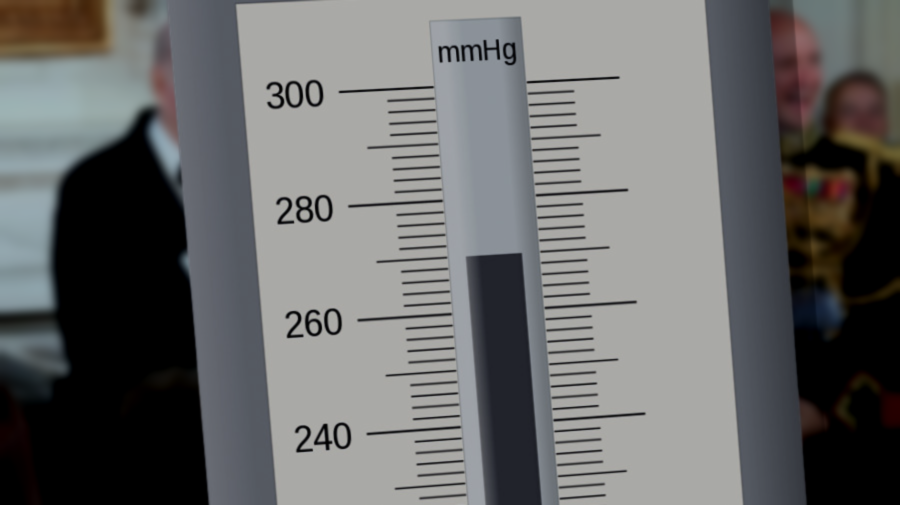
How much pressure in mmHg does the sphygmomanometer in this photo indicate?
270 mmHg
